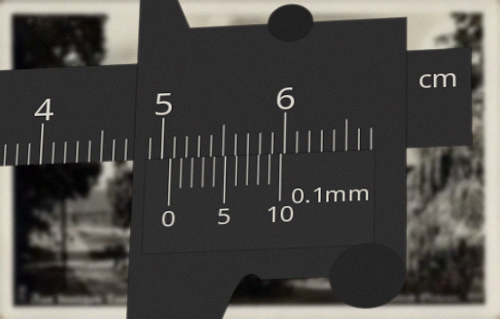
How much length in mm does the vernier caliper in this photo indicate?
50.7 mm
